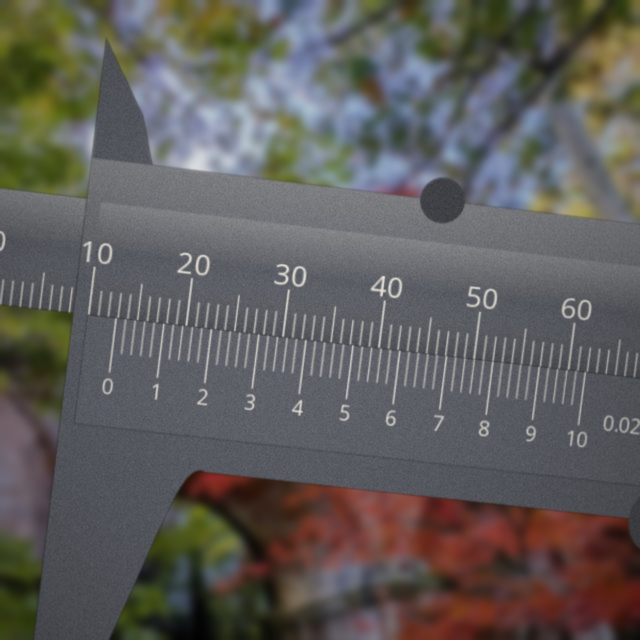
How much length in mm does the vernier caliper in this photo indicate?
12.8 mm
